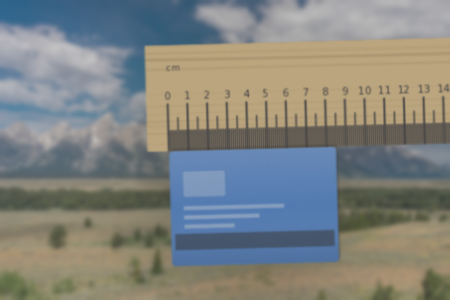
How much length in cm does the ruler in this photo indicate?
8.5 cm
